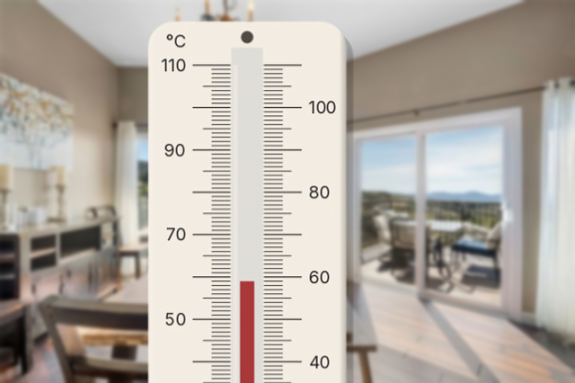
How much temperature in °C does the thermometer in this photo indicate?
59 °C
